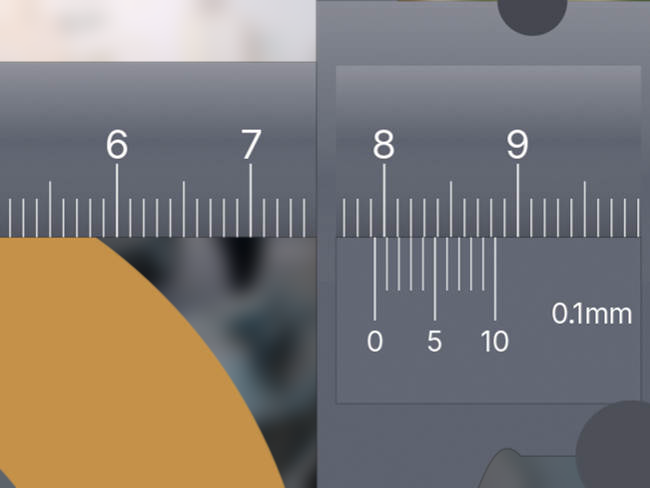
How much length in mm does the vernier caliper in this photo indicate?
79.3 mm
